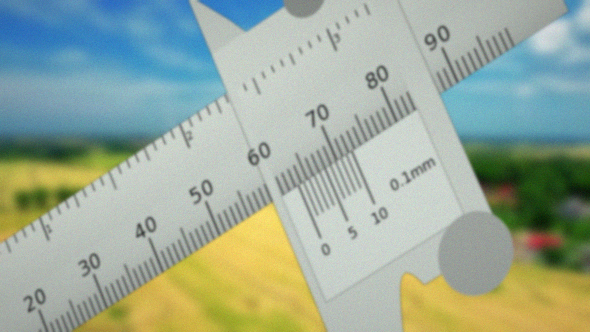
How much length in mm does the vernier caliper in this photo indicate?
63.5 mm
